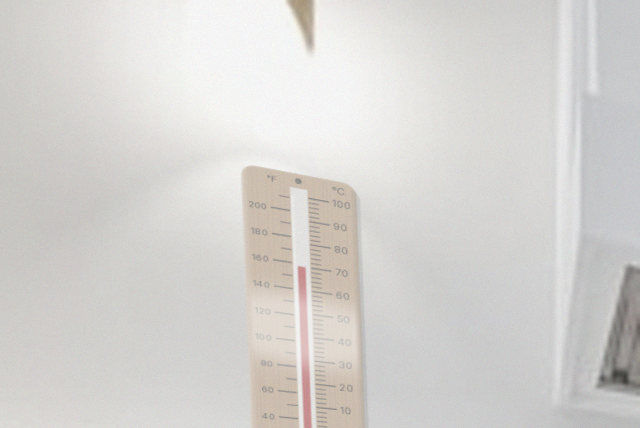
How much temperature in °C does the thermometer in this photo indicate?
70 °C
